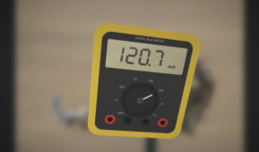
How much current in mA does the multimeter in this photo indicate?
120.7 mA
